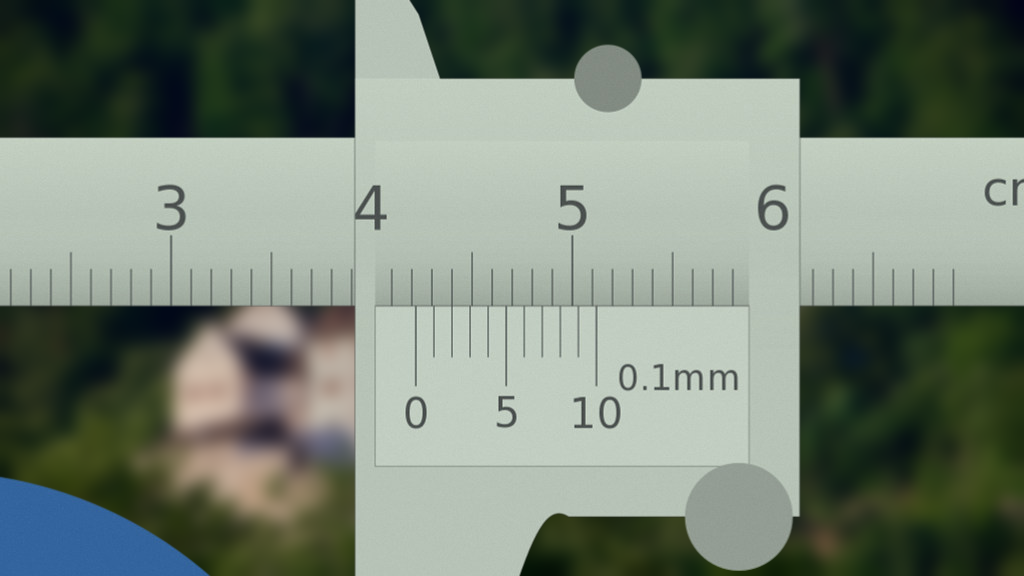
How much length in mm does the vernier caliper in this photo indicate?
42.2 mm
